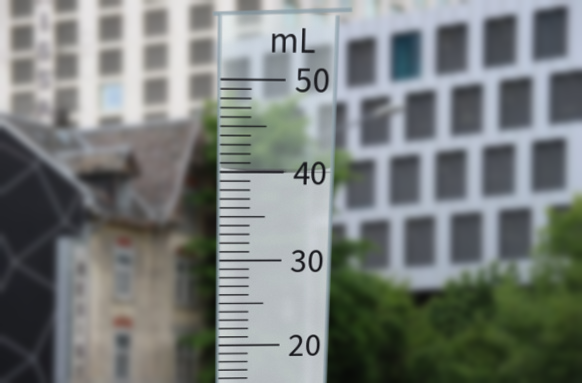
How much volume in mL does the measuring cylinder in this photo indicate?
40 mL
